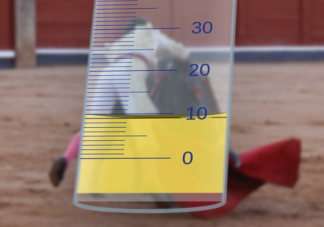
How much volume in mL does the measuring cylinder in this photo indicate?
9 mL
